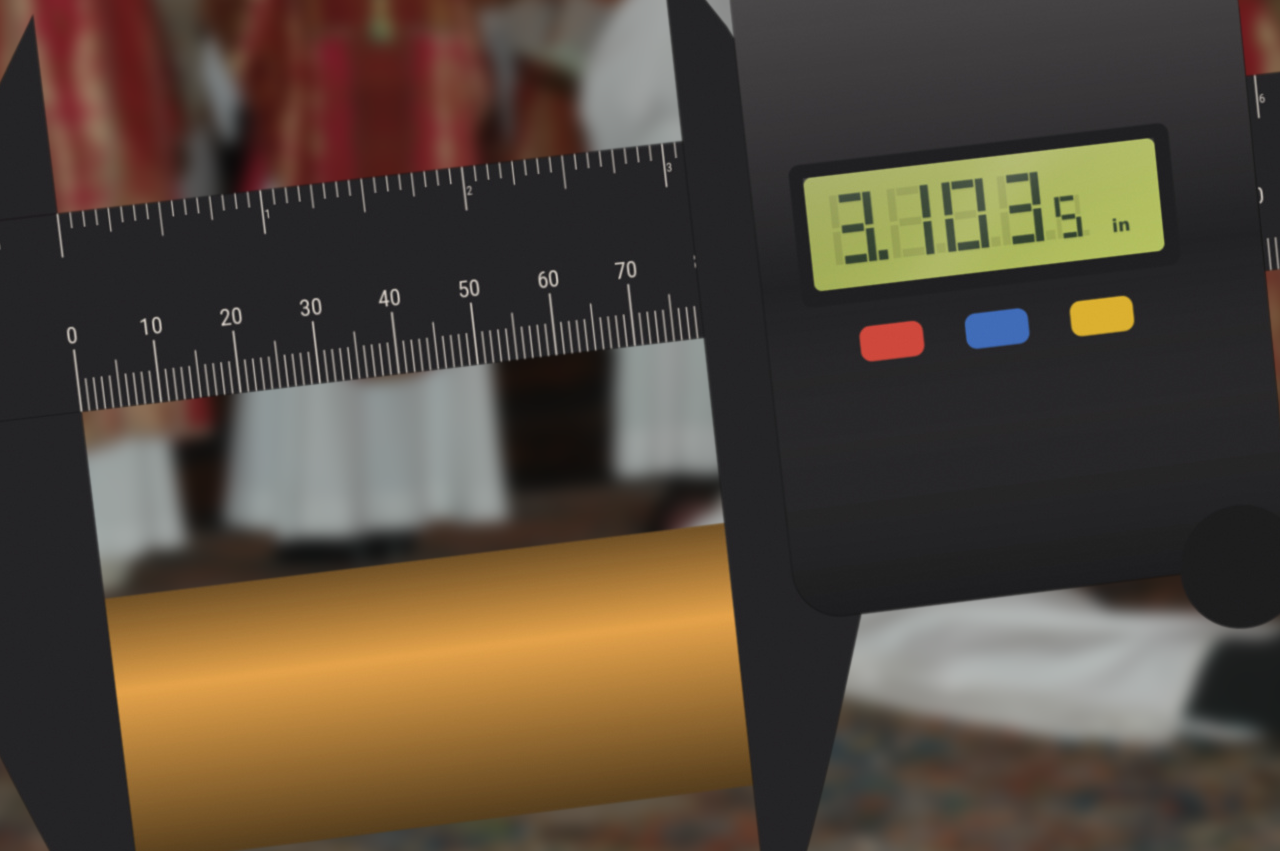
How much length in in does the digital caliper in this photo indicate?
3.1035 in
